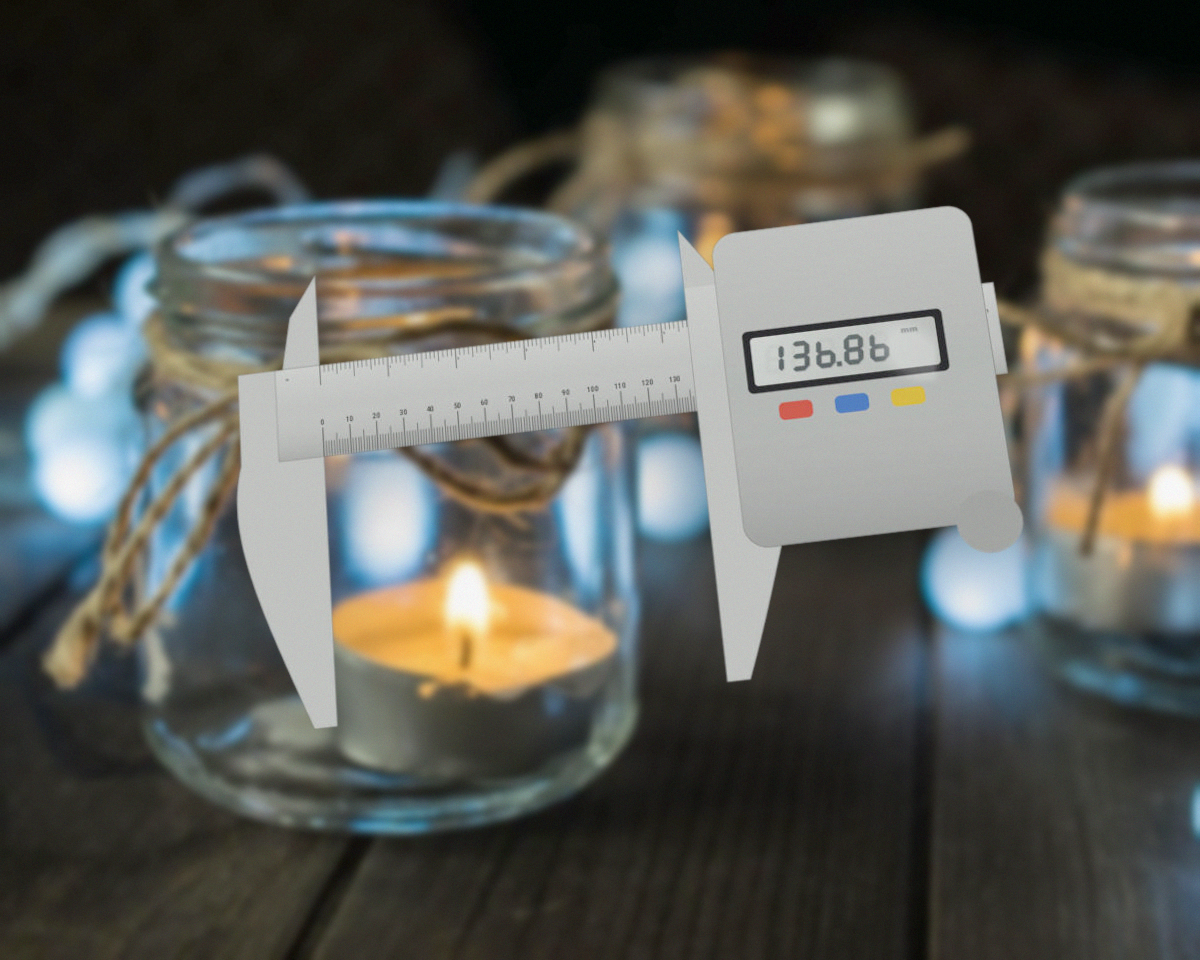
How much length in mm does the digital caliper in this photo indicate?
136.86 mm
